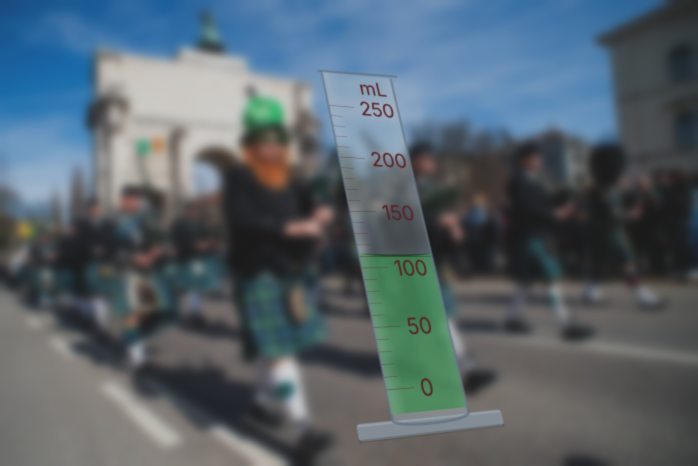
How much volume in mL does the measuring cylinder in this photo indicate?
110 mL
